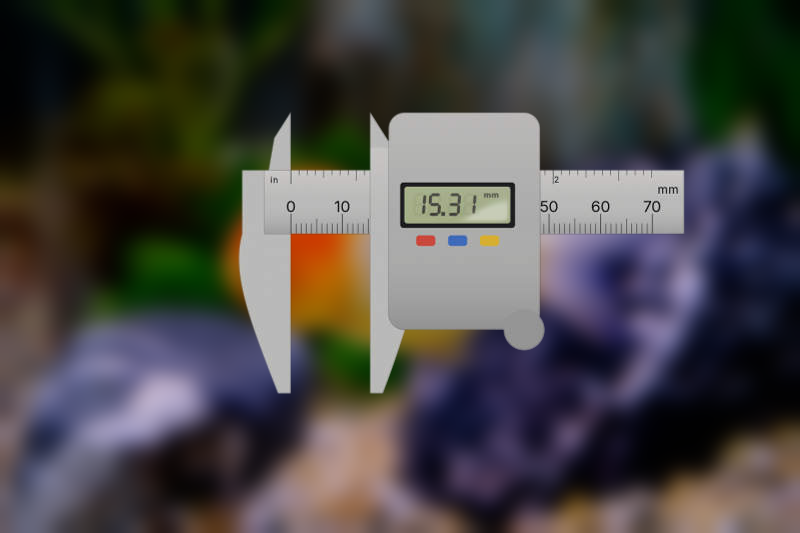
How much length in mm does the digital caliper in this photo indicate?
15.31 mm
